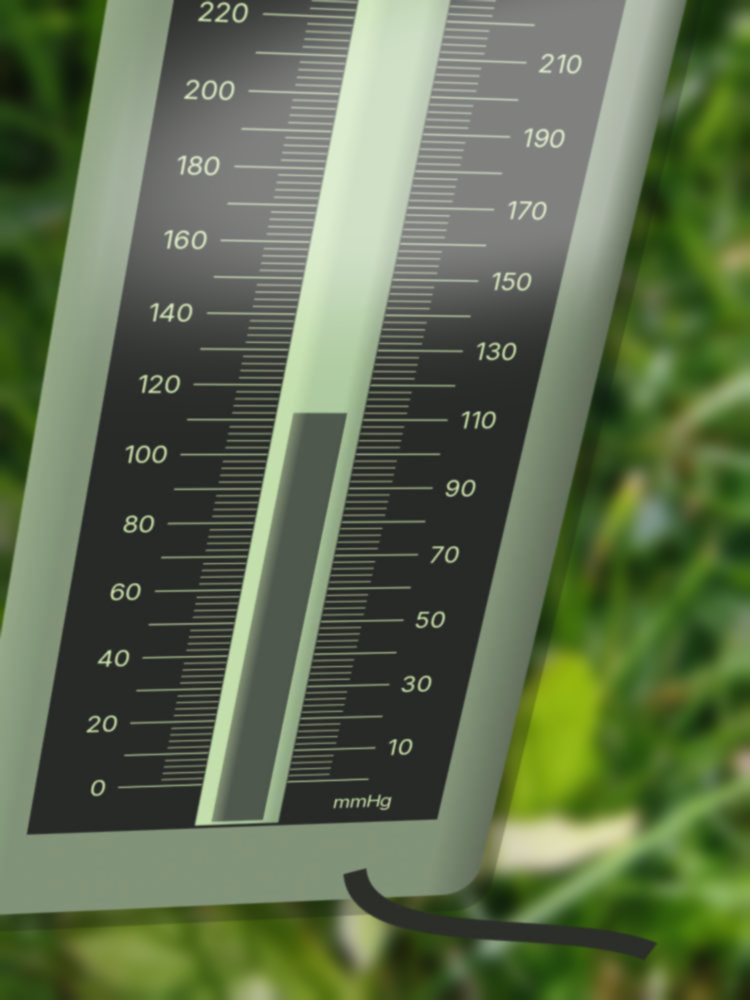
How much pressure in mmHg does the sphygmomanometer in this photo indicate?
112 mmHg
